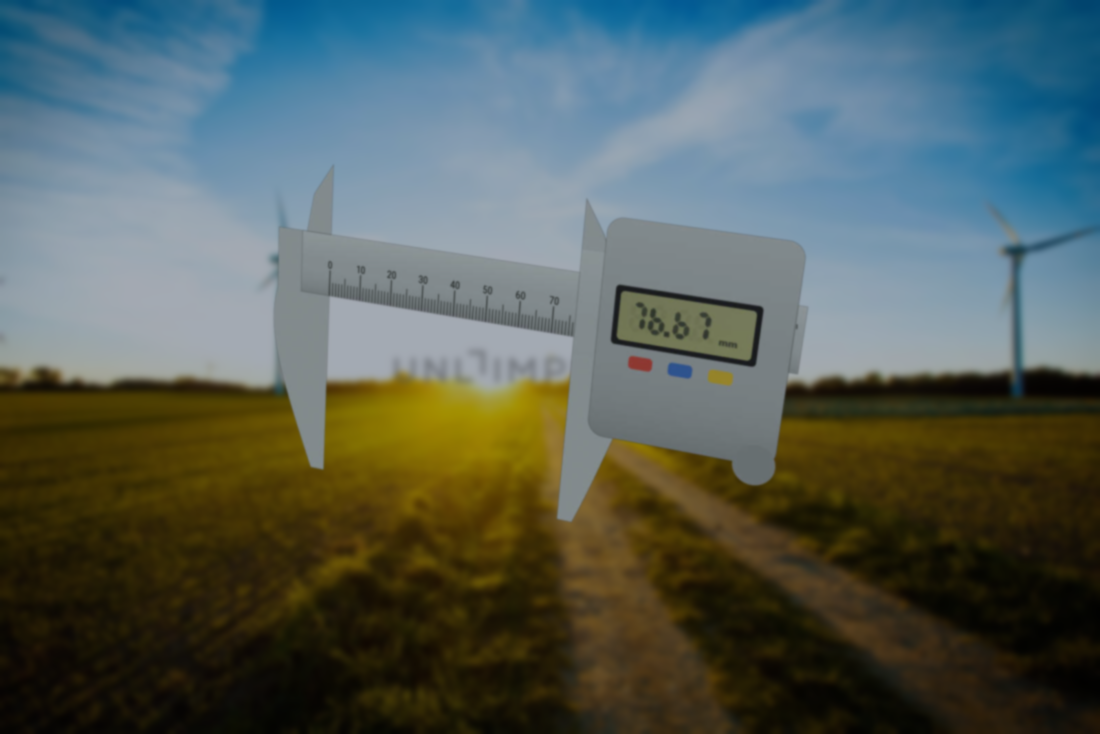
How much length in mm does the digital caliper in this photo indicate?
76.67 mm
